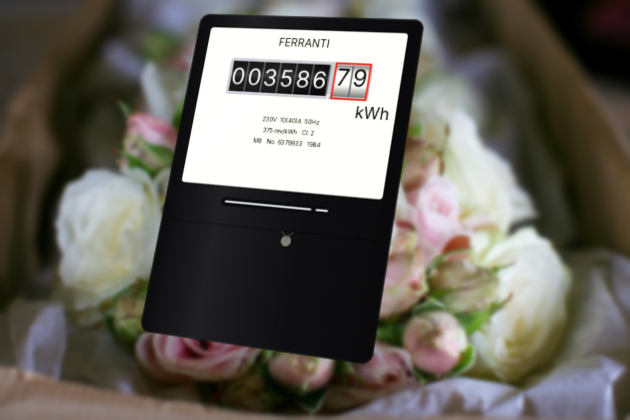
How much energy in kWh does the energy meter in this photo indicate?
3586.79 kWh
